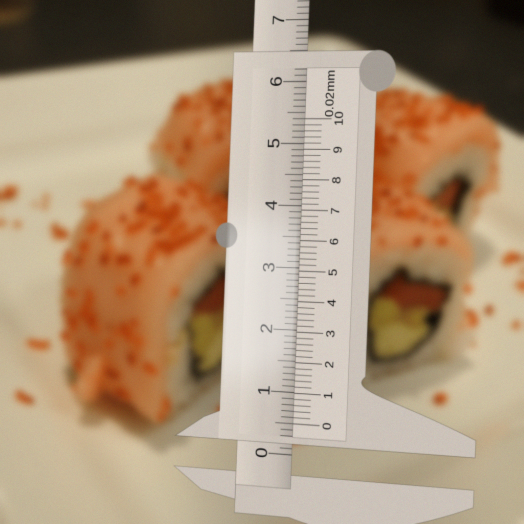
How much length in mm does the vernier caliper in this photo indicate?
5.0 mm
